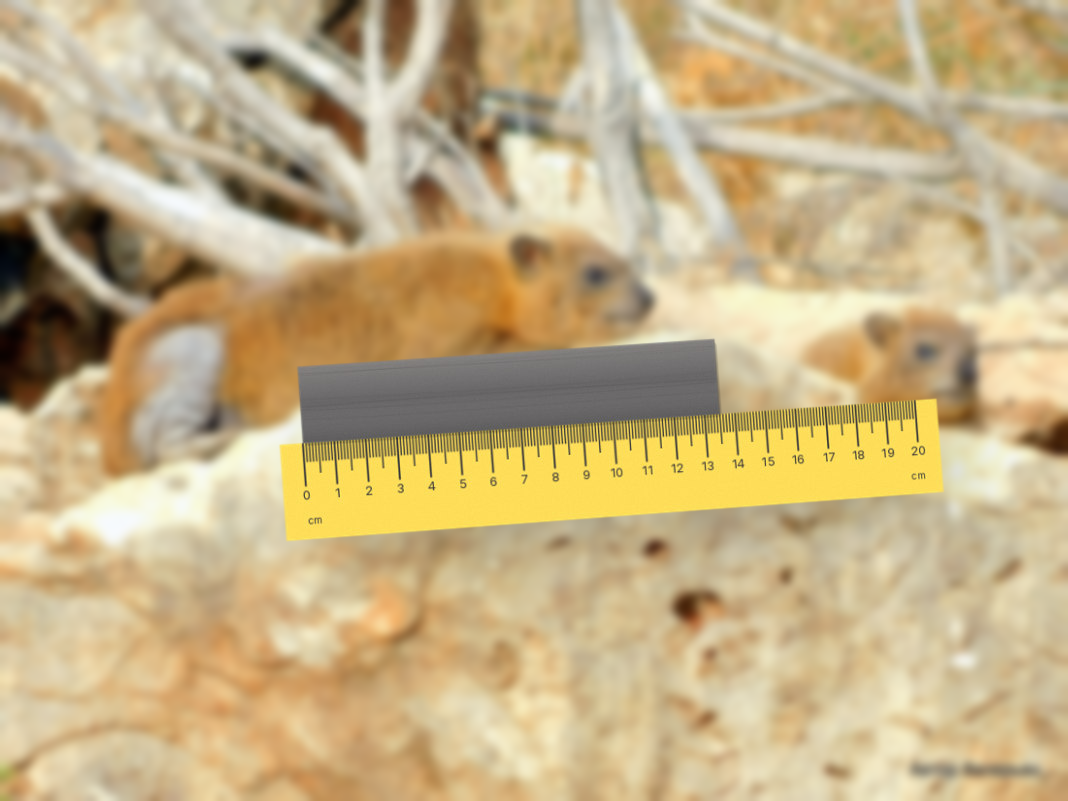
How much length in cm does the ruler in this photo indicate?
13.5 cm
